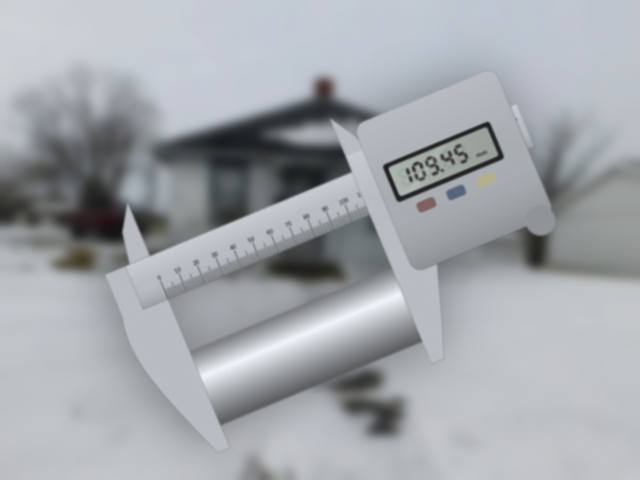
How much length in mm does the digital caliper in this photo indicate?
109.45 mm
